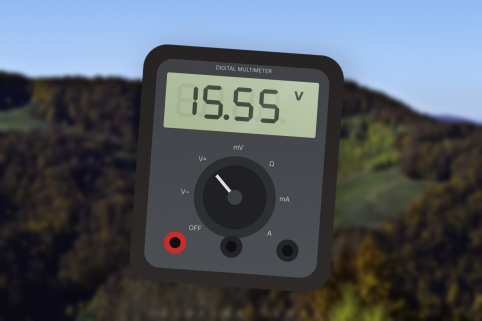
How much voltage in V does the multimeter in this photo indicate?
15.55 V
